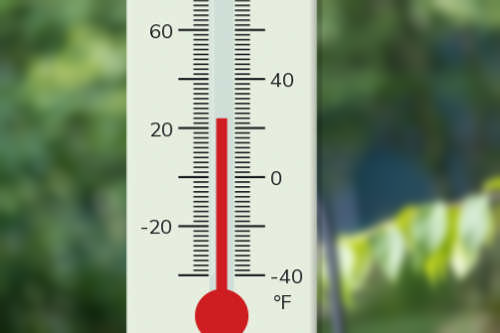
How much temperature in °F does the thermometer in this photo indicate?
24 °F
